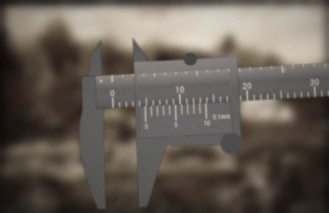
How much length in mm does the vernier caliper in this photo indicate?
4.8 mm
